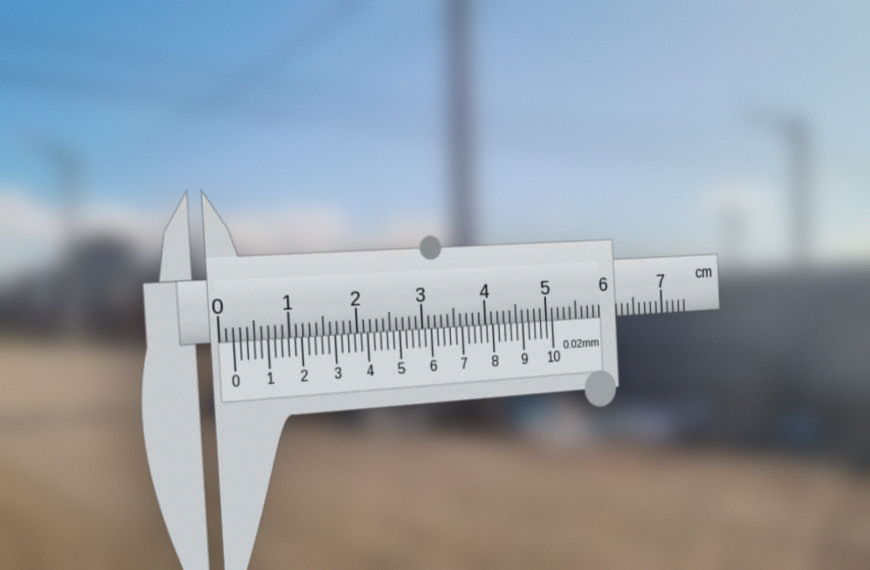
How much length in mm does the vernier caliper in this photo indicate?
2.0 mm
